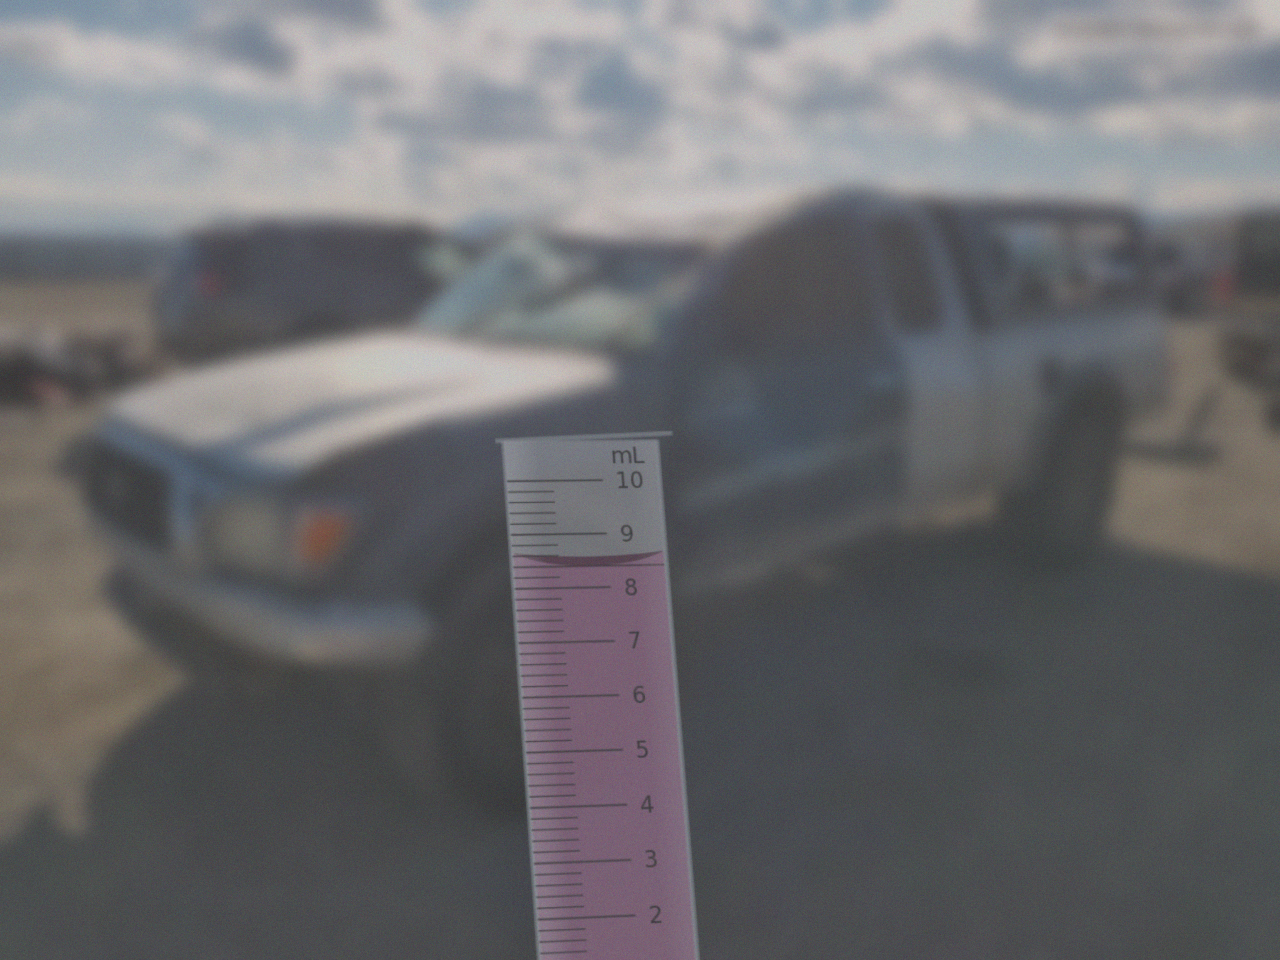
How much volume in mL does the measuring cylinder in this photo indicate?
8.4 mL
